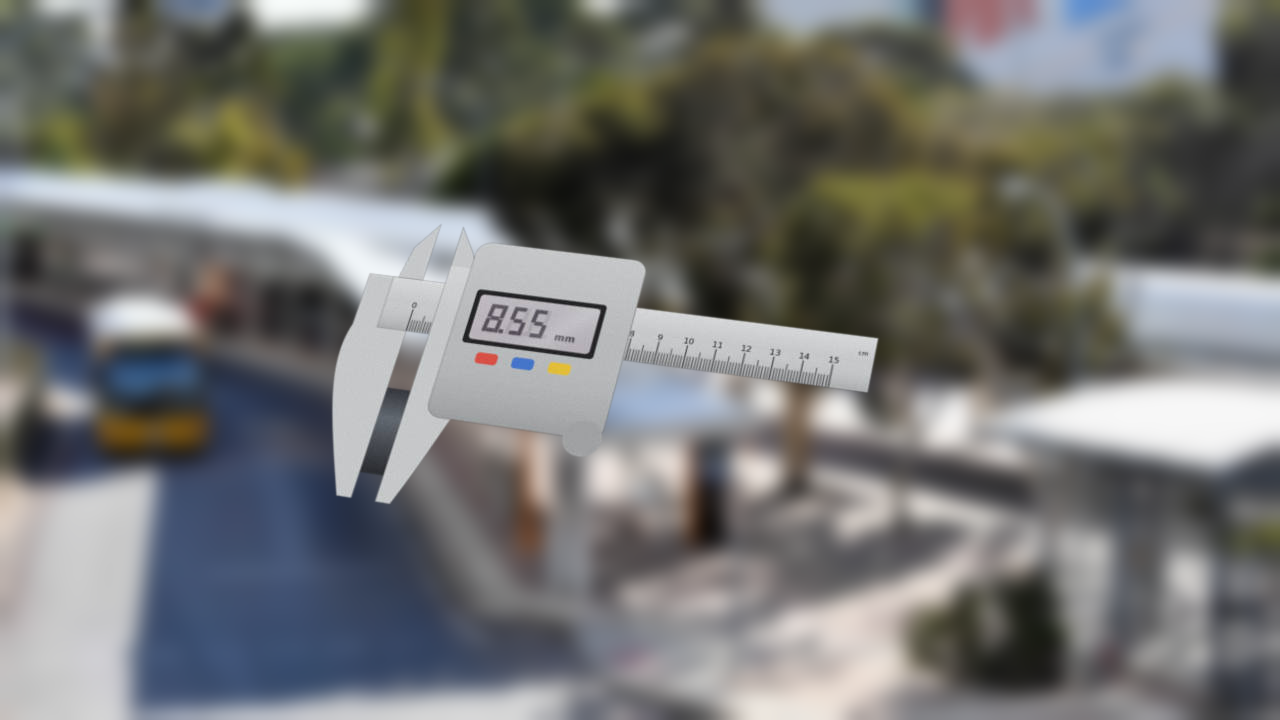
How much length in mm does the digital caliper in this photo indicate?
8.55 mm
